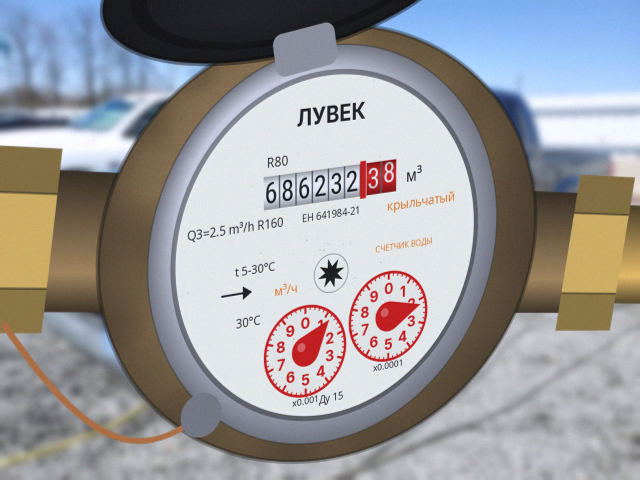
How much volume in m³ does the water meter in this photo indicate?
686232.3812 m³
